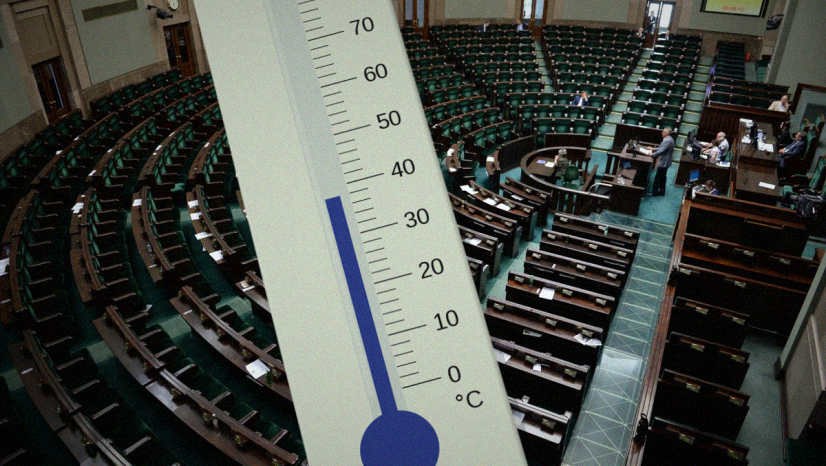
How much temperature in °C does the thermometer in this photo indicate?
38 °C
